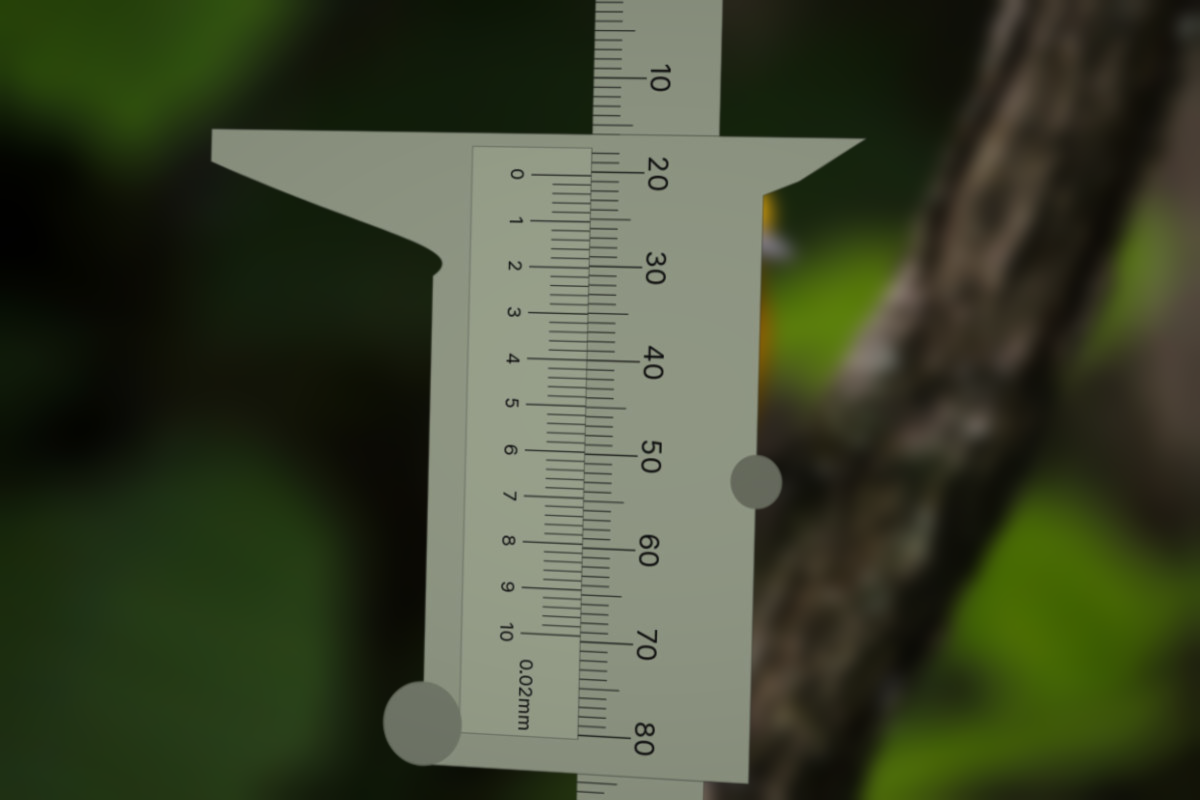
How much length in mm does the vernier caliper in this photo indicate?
20.4 mm
